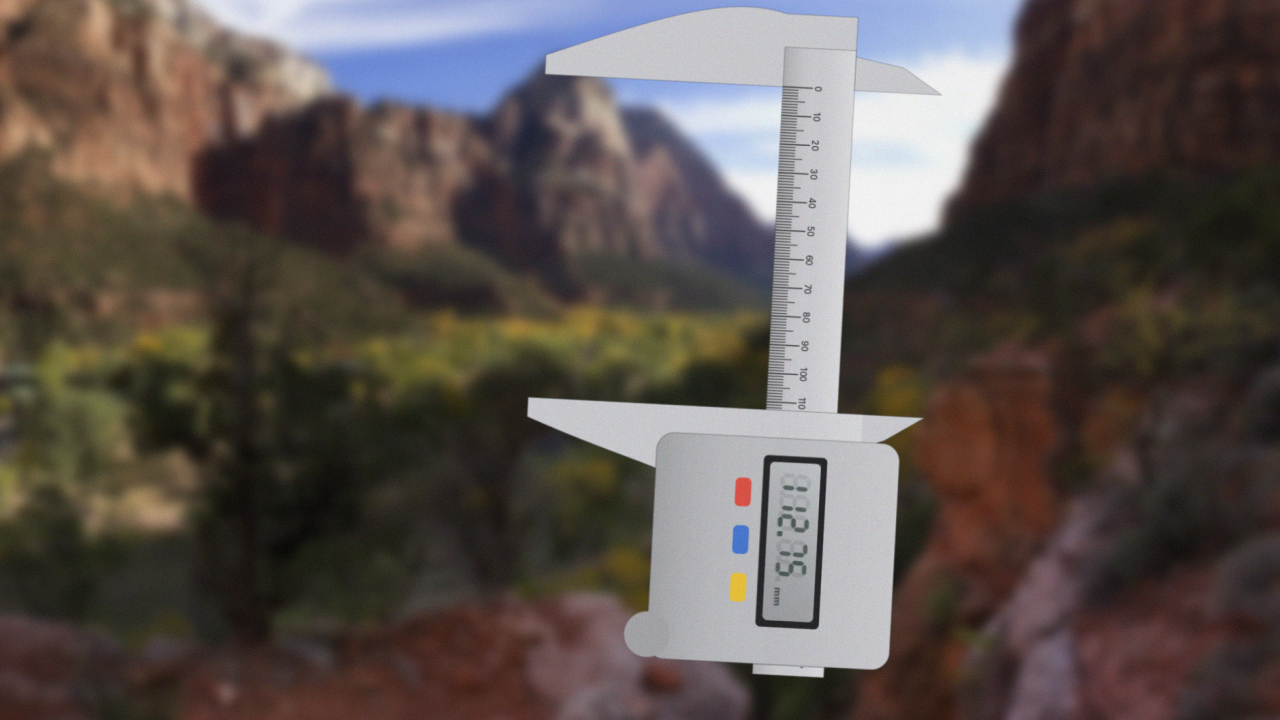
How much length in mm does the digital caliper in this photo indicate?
112.75 mm
